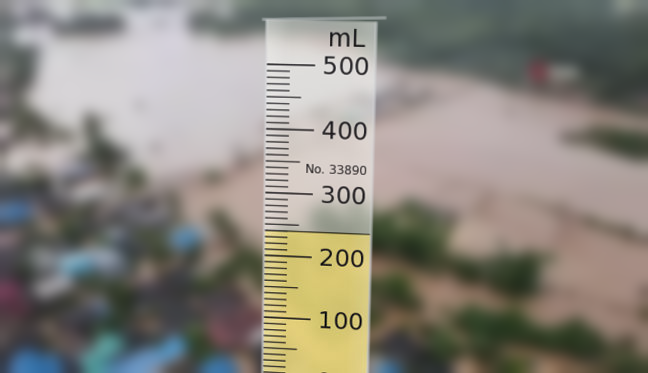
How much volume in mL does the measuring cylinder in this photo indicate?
240 mL
